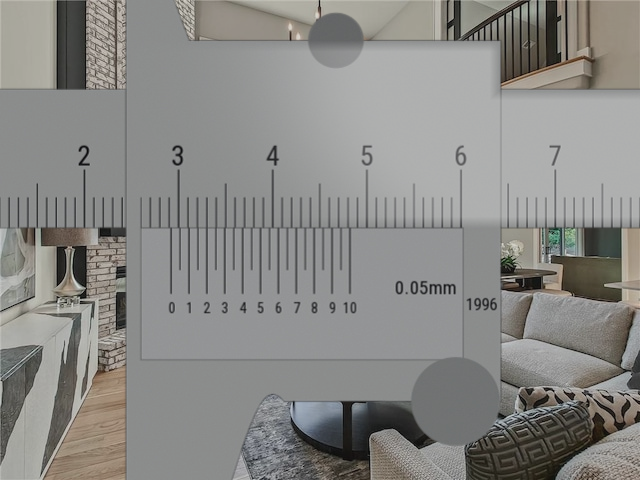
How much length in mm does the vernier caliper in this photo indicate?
29.2 mm
